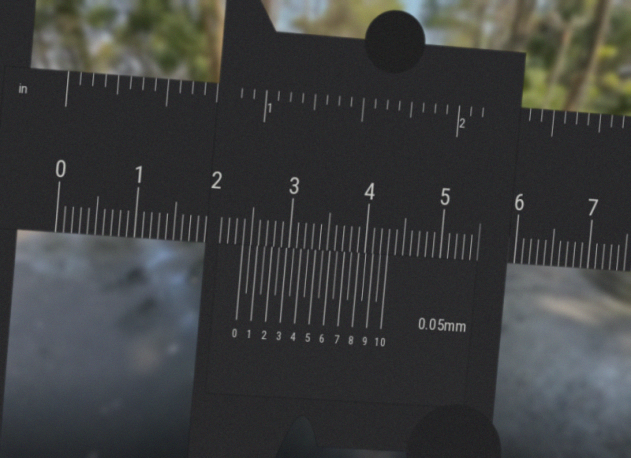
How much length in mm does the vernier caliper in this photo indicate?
24.0 mm
